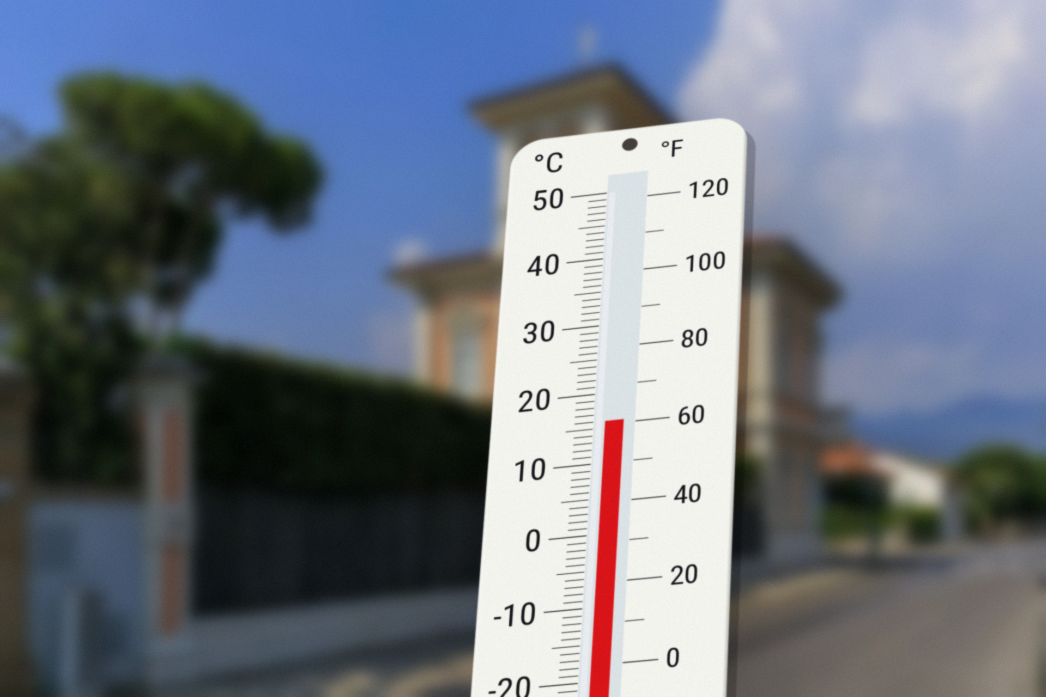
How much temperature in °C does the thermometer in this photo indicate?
16 °C
